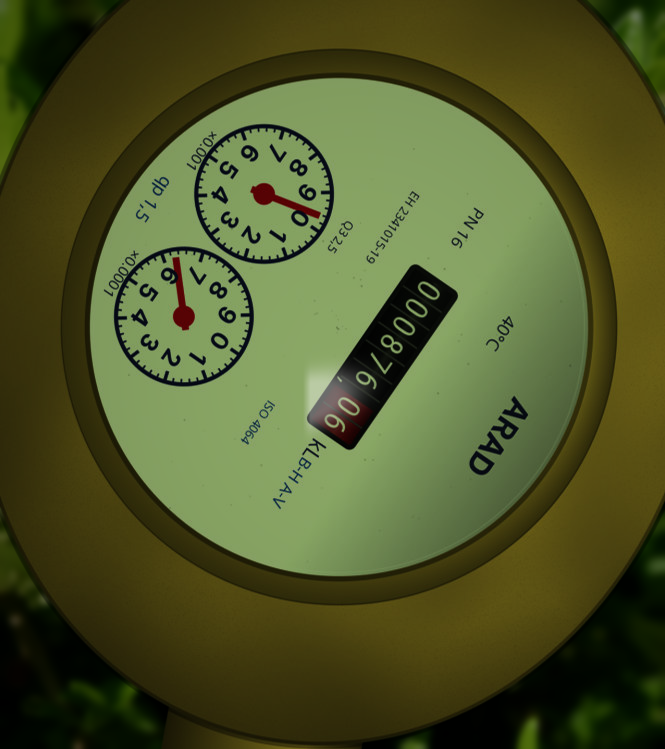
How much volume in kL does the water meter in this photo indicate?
876.0596 kL
